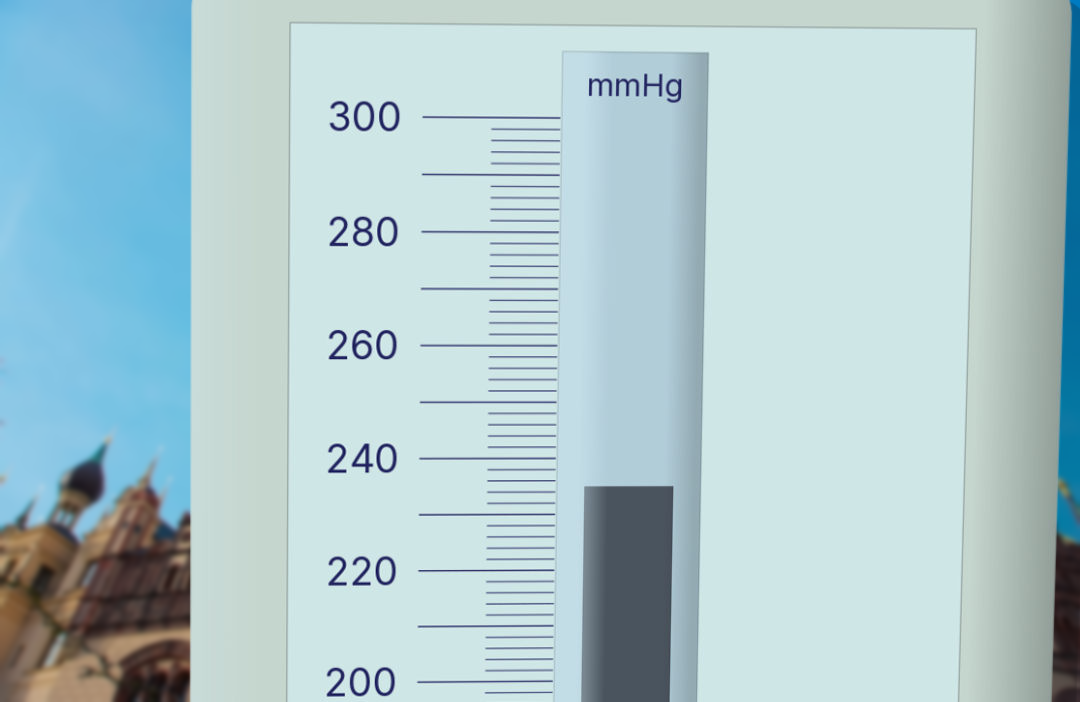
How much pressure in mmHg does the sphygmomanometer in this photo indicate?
235 mmHg
